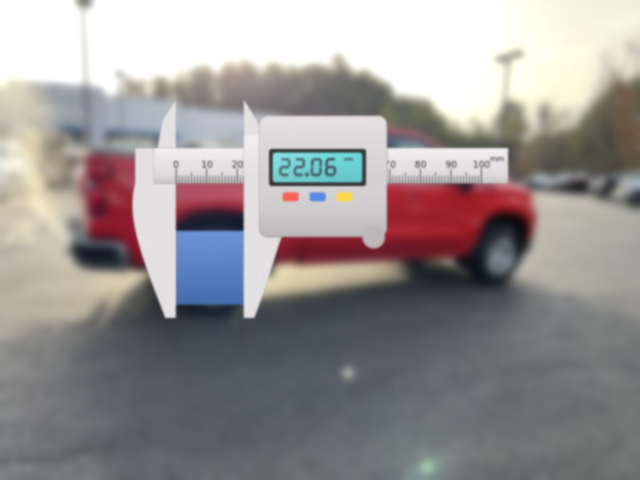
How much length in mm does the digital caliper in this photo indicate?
22.06 mm
